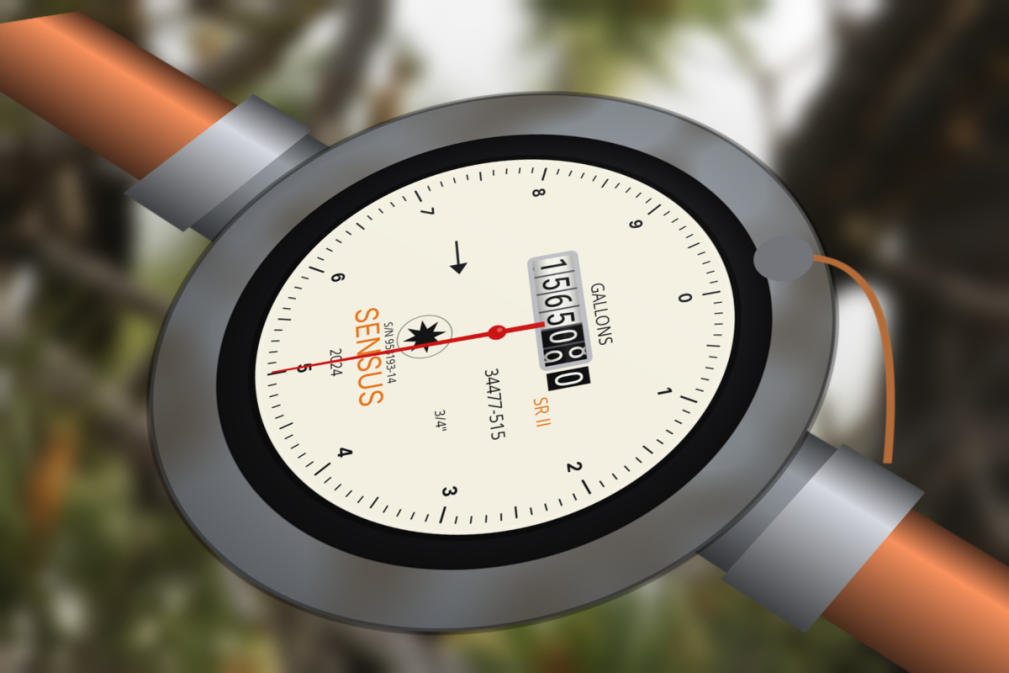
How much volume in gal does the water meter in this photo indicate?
1565085.0 gal
